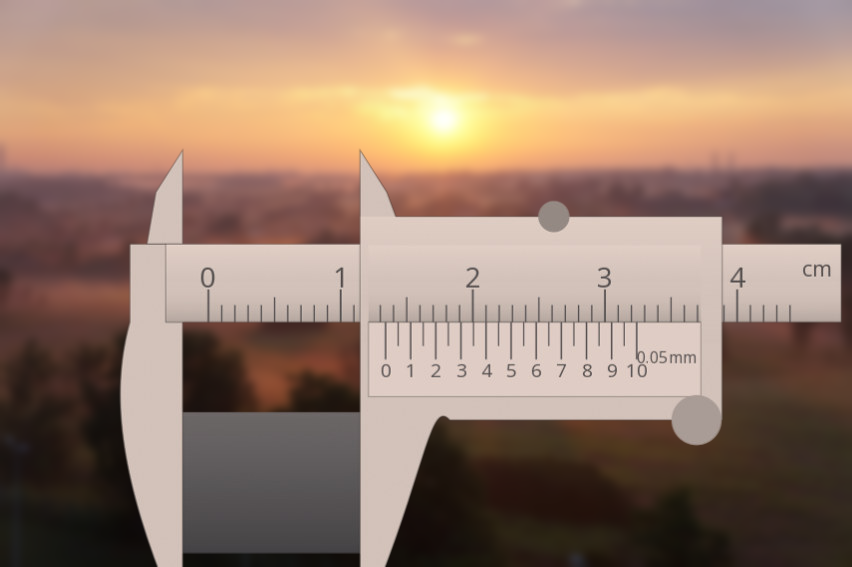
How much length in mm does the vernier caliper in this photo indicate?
13.4 mm
